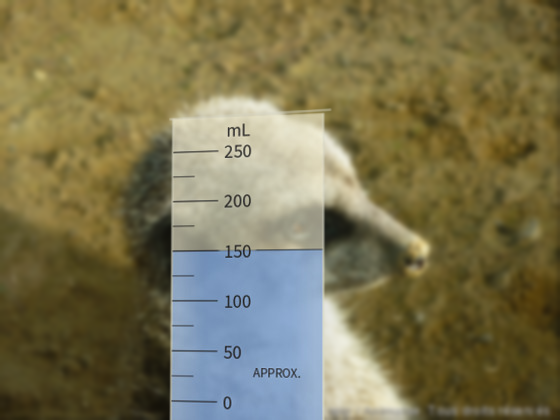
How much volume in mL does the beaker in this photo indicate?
150 mL
